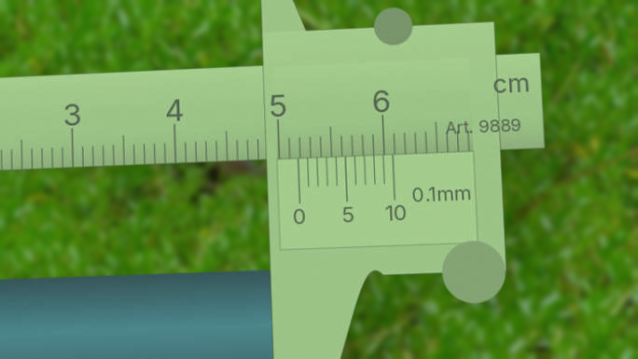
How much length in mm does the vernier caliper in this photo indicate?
51.8 mm
